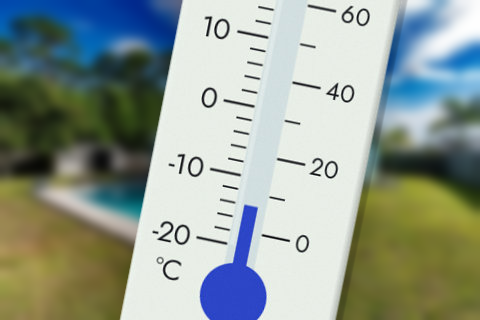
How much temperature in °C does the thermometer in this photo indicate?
-14 °C
